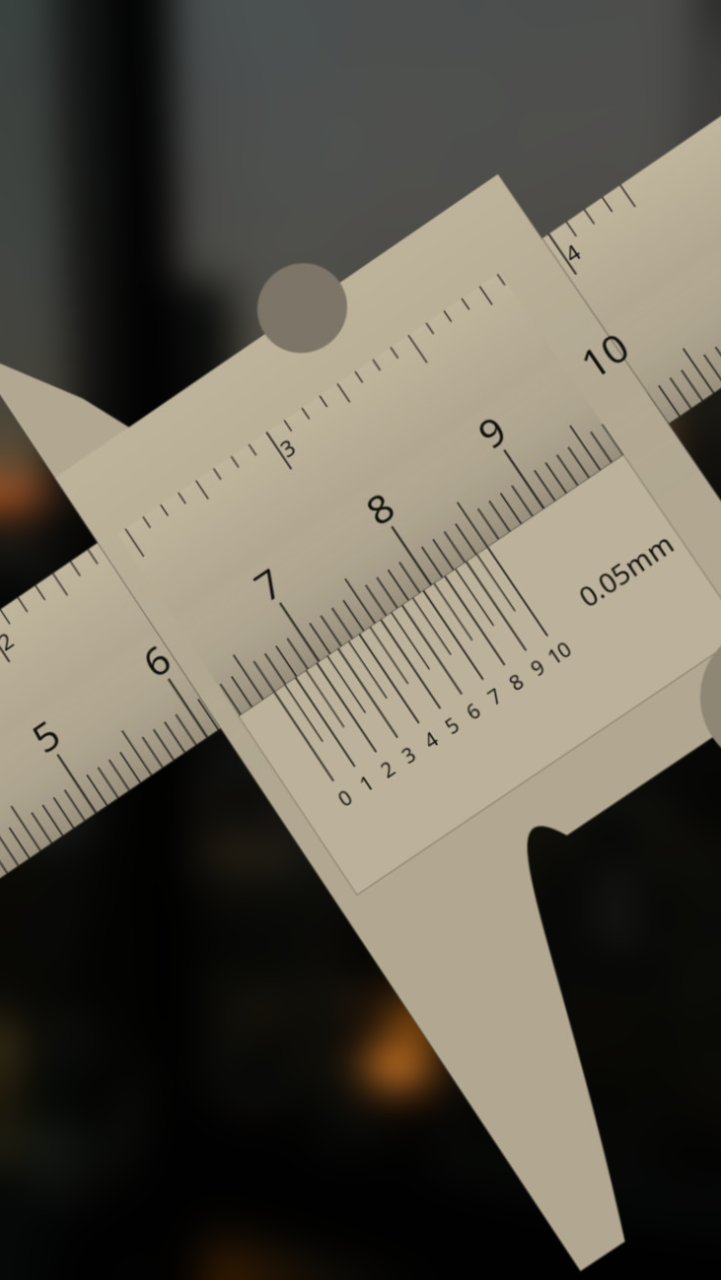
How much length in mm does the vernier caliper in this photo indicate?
66.0 mm
